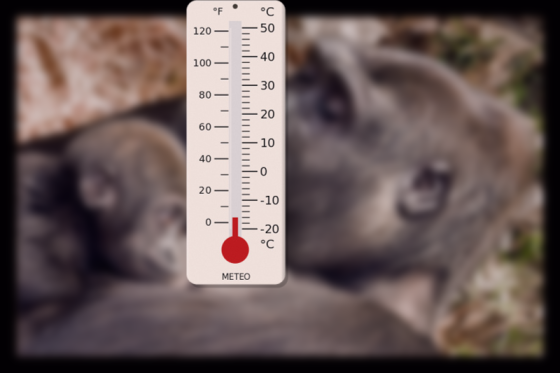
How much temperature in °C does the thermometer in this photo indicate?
-16 °C
